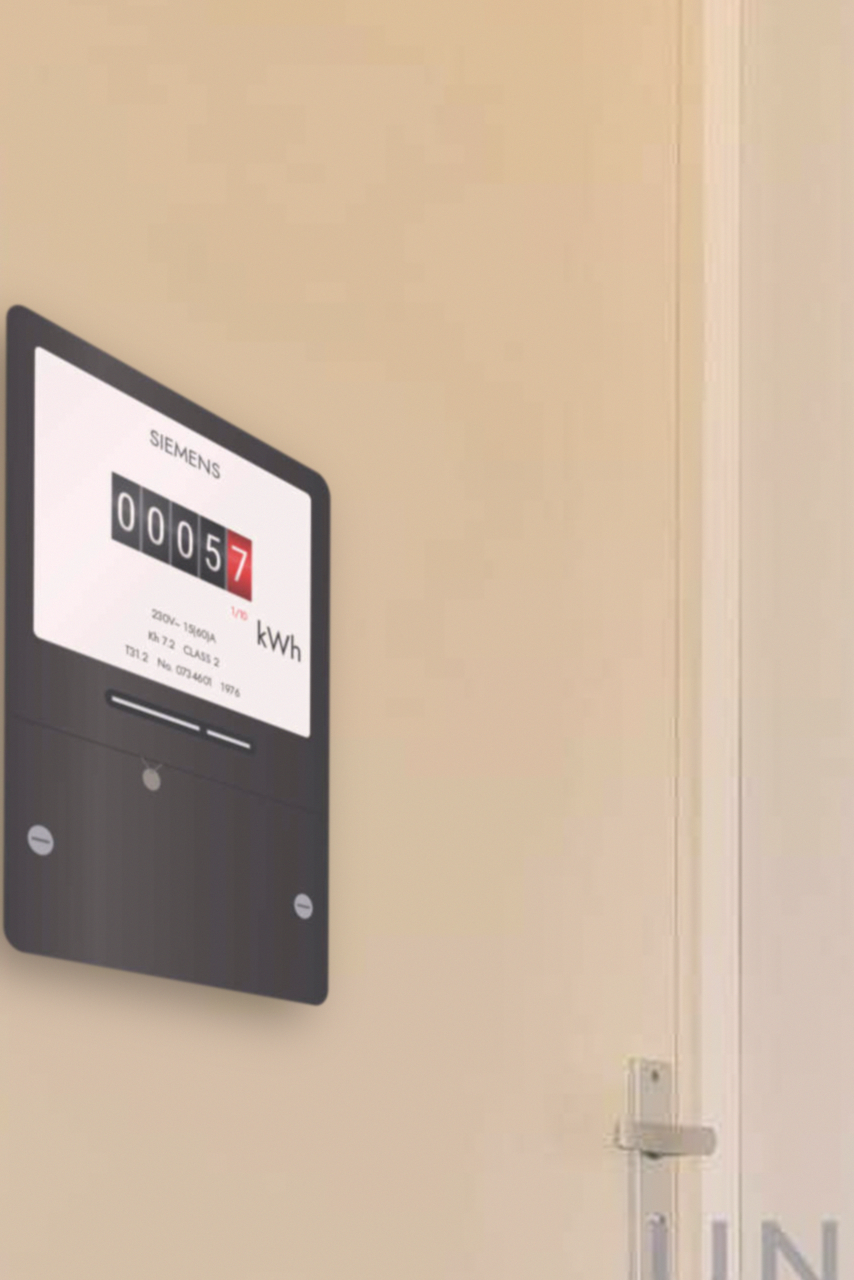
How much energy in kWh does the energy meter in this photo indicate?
5.7 kWh
